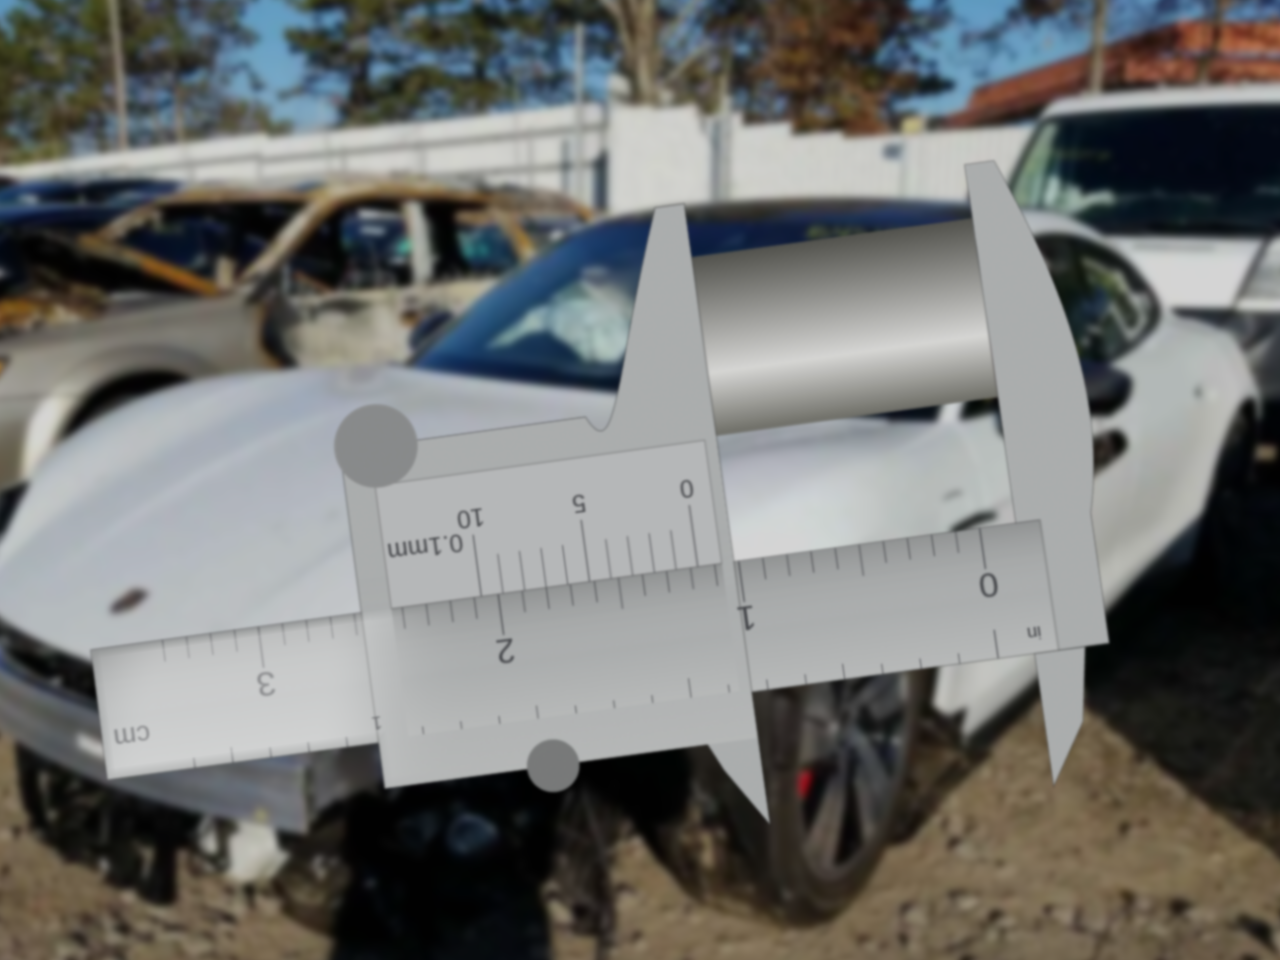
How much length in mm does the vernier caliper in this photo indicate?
11.7 mm
